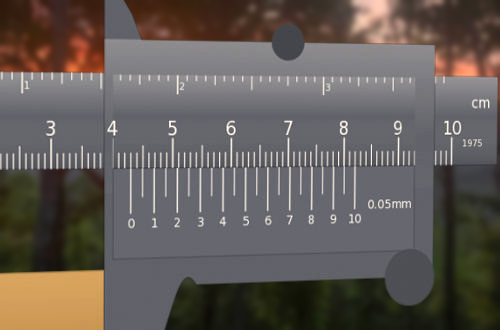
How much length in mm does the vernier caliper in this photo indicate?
43.0 mm
